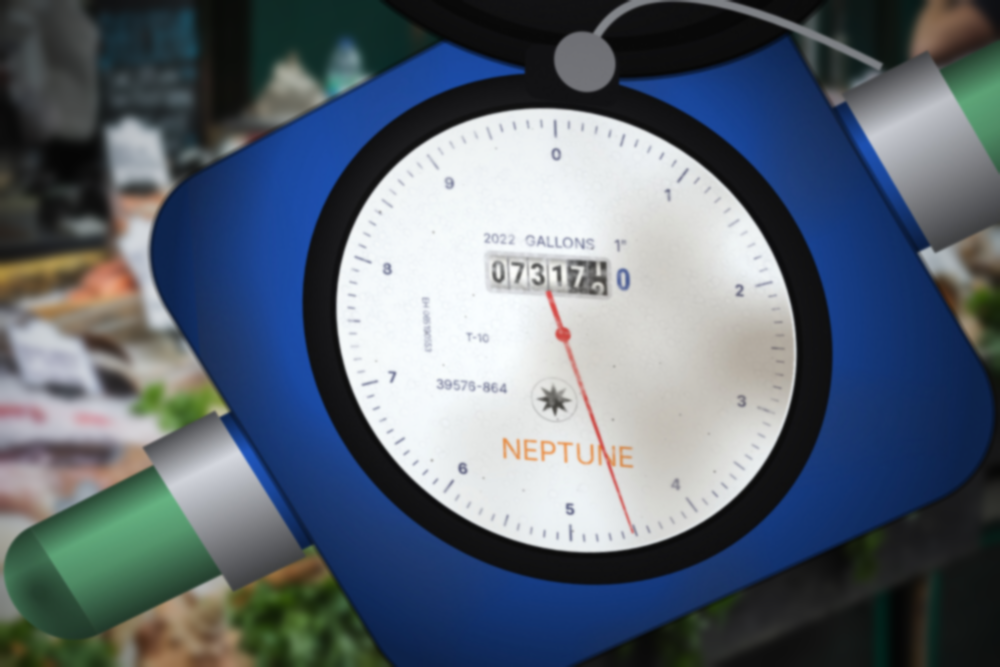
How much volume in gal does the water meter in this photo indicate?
731714.5 gal
